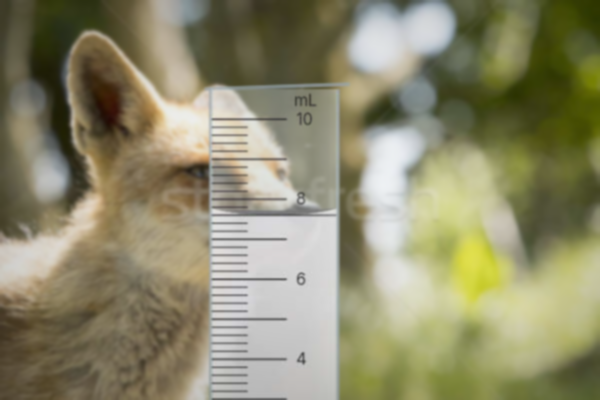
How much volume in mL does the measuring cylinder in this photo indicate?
7.6 mL
